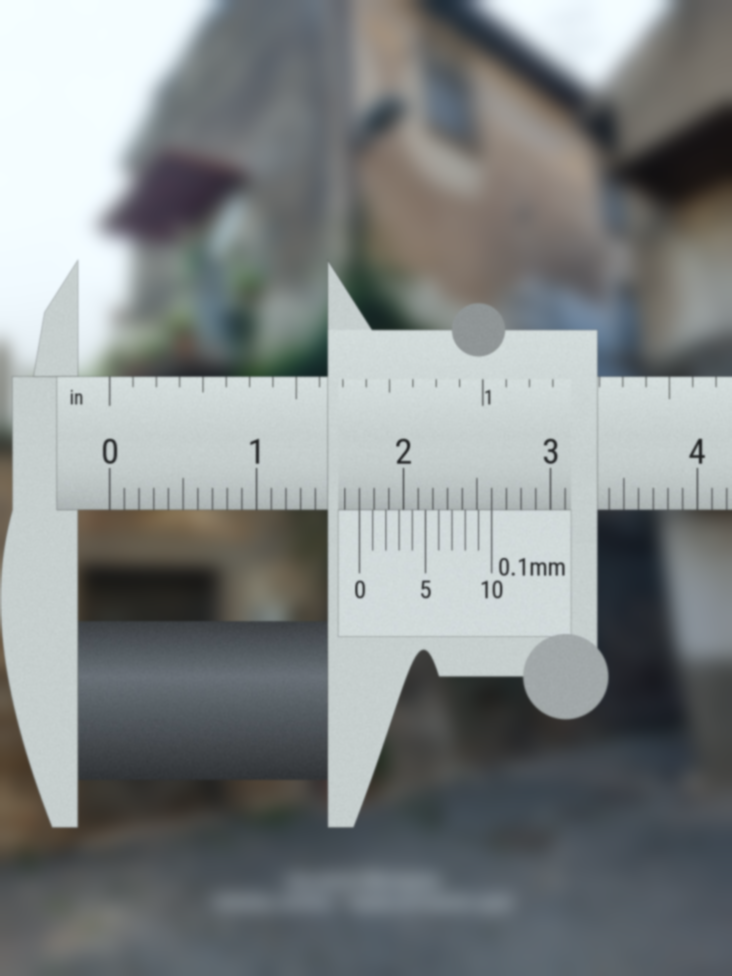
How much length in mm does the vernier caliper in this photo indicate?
17.0 mm
